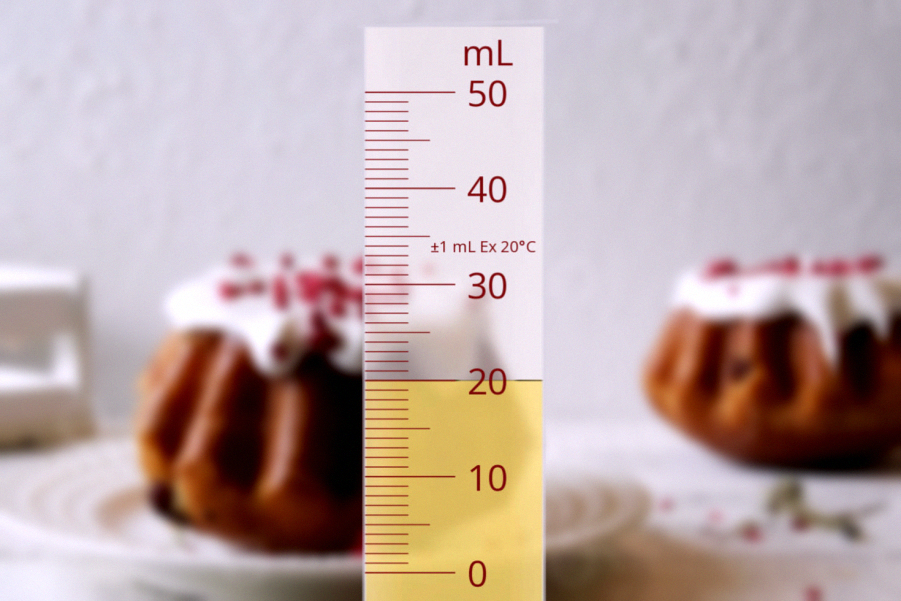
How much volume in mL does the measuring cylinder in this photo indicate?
20 mL
